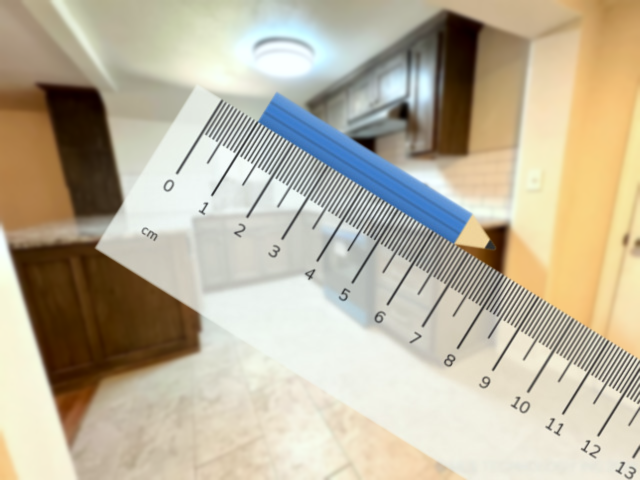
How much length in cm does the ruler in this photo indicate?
6.5 cm
